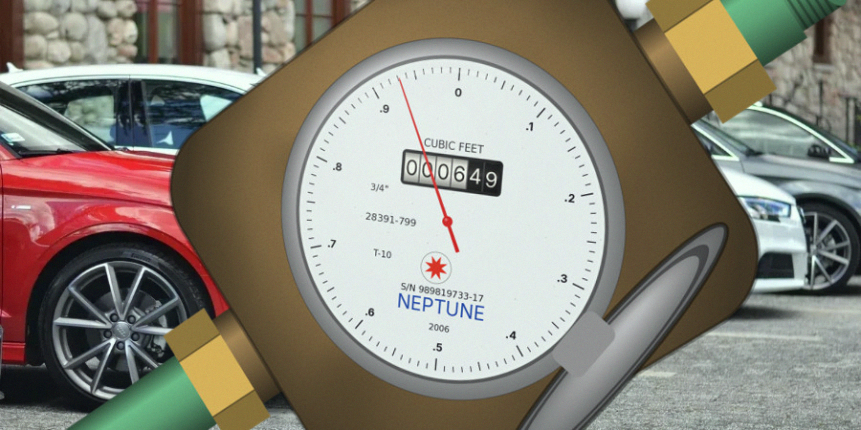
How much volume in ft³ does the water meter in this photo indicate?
648.93 ft³
